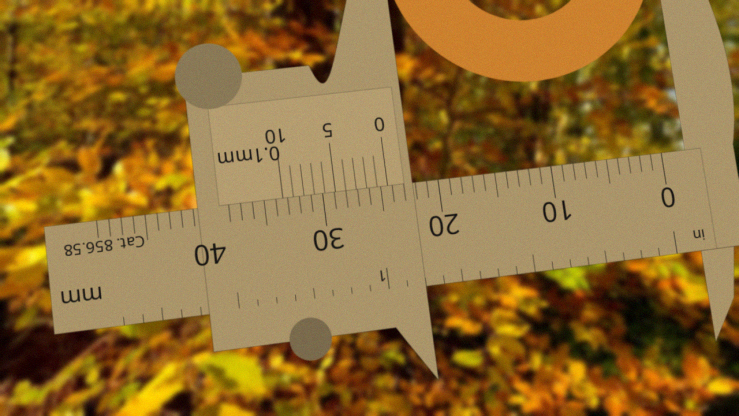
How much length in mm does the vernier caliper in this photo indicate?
24.4 mm
